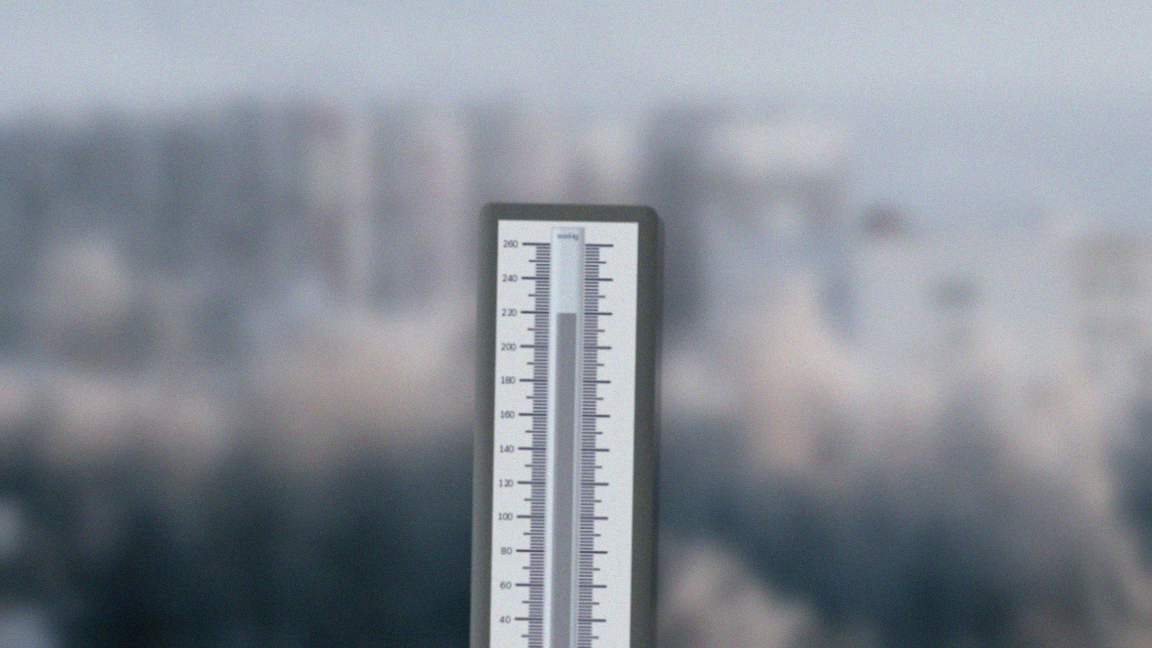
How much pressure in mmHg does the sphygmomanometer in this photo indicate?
220 mmHg
